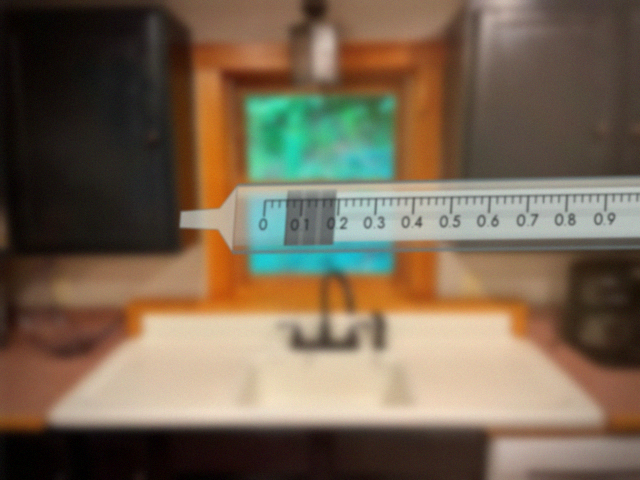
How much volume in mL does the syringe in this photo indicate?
0.06 mL
